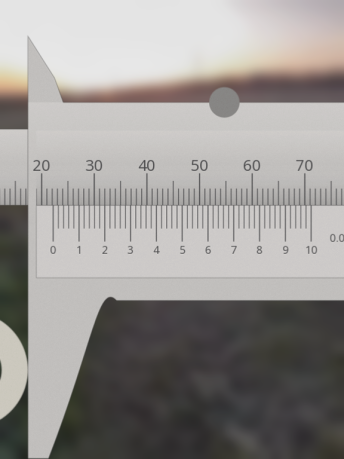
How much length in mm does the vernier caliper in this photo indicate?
22.2 mm
